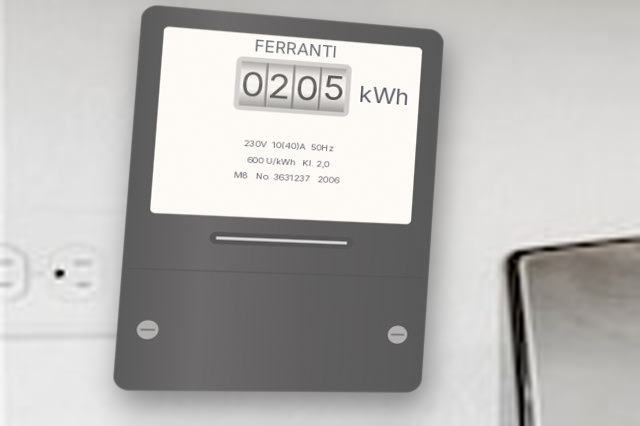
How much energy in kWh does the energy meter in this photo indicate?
205 kWh
